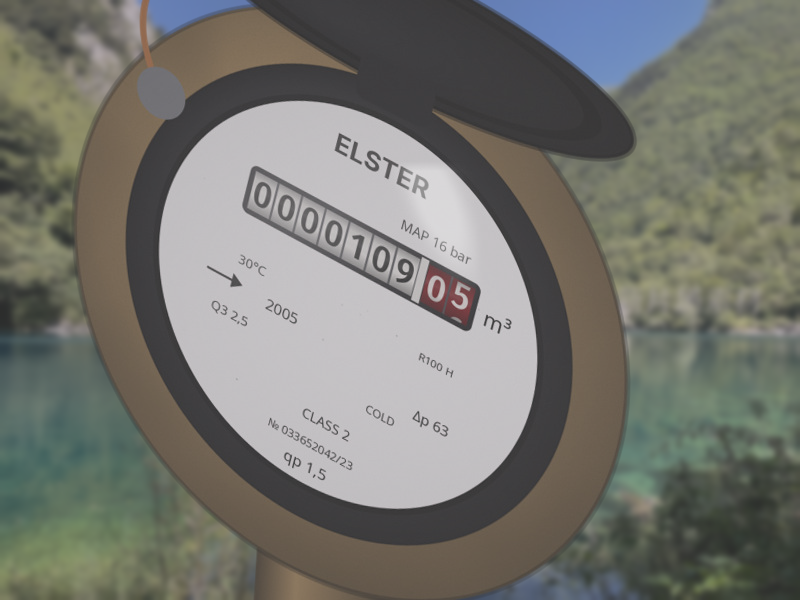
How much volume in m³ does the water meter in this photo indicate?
109.05 m³
